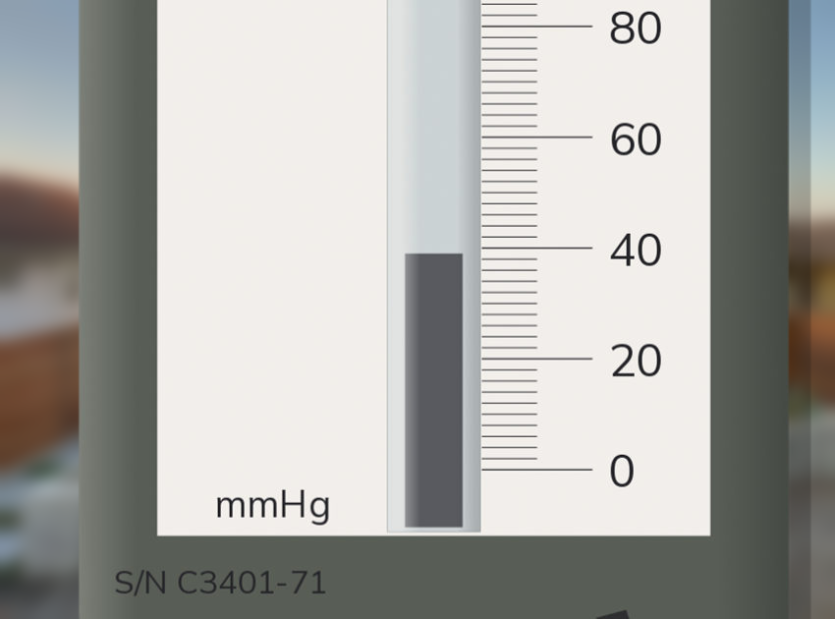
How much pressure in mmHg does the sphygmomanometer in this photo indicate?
39 mmHg
